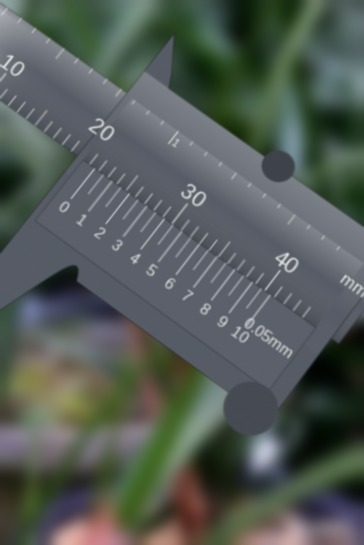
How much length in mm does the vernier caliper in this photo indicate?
21.6 mm
